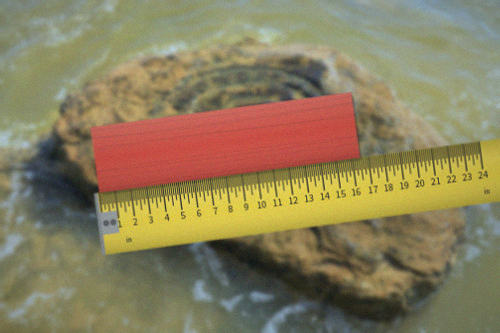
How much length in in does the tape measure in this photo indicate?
16.5 in
